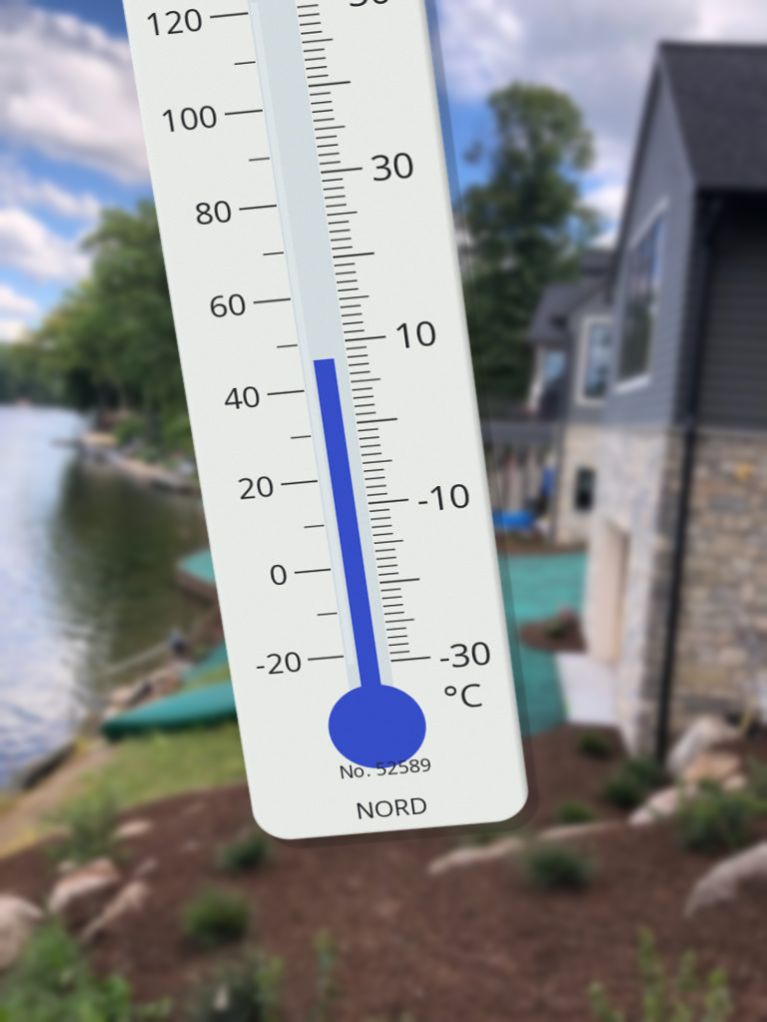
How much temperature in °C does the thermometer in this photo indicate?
8 °C
